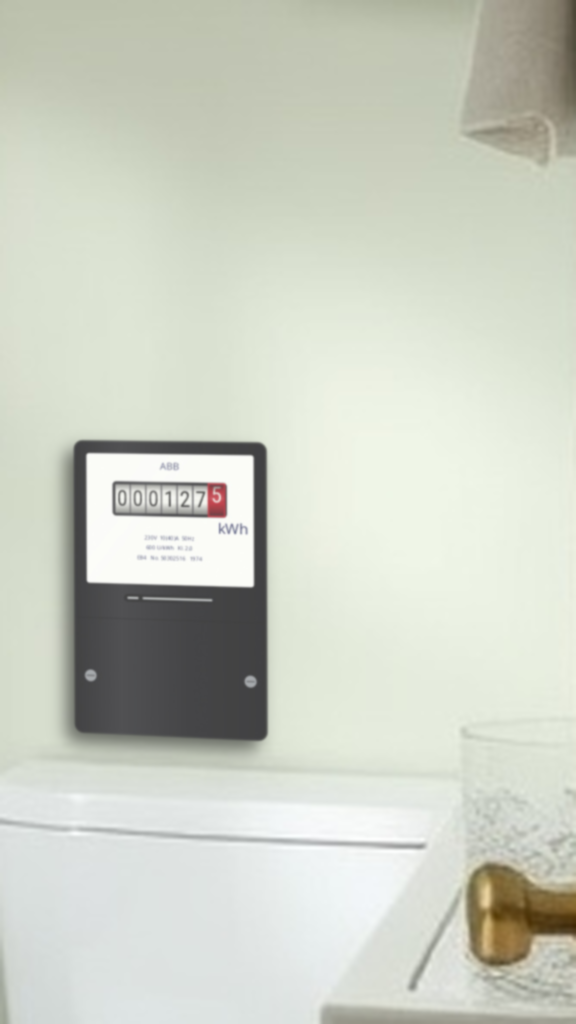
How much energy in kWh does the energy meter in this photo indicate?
127.5 kWh
